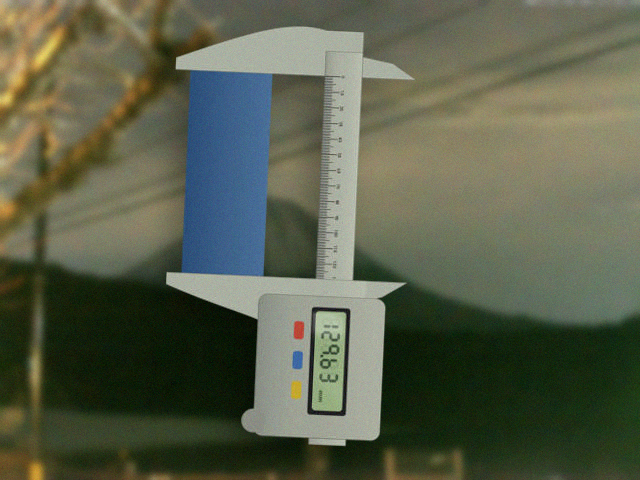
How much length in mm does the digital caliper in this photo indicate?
129.63 mm
